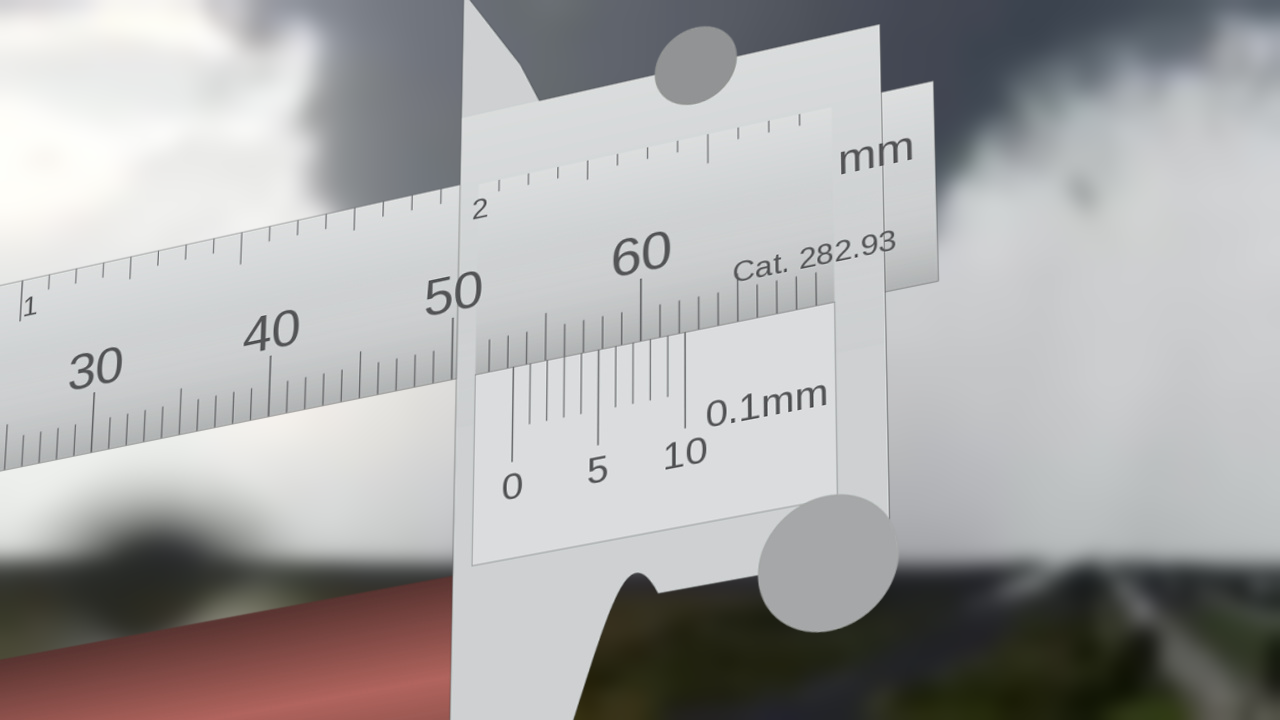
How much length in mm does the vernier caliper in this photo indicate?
53.3 mm
